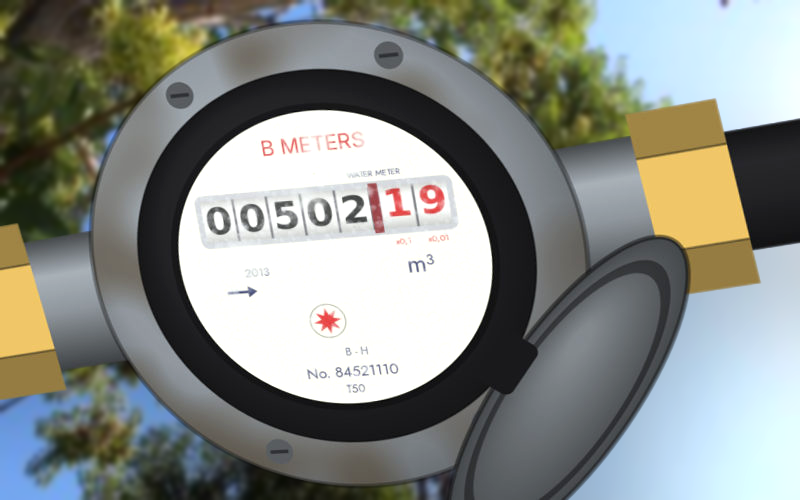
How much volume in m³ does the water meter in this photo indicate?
502.19 m³
